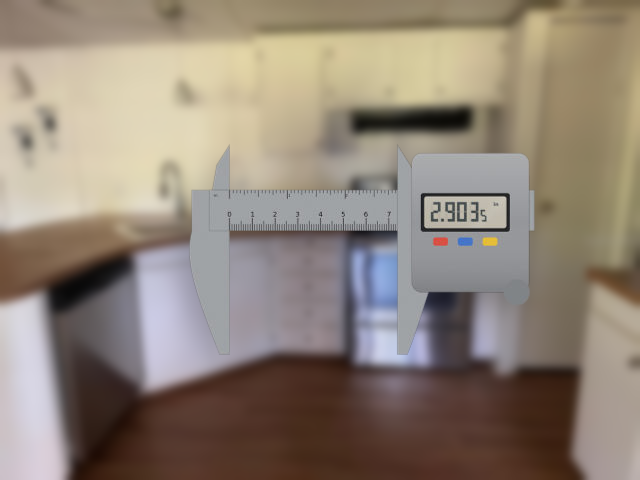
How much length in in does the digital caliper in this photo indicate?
2.9035 in
